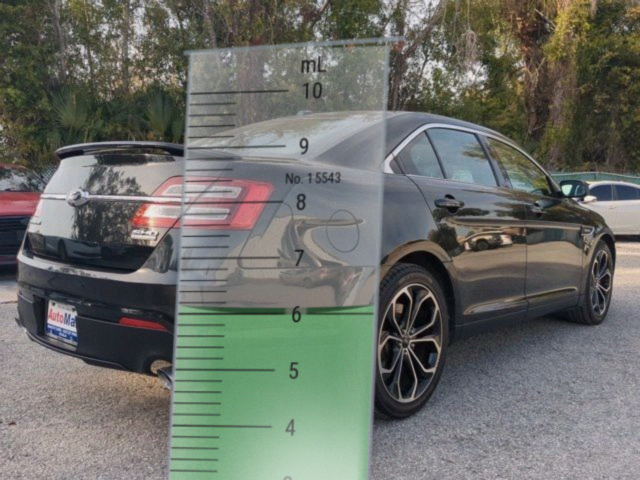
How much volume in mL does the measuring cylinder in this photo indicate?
6 mL
